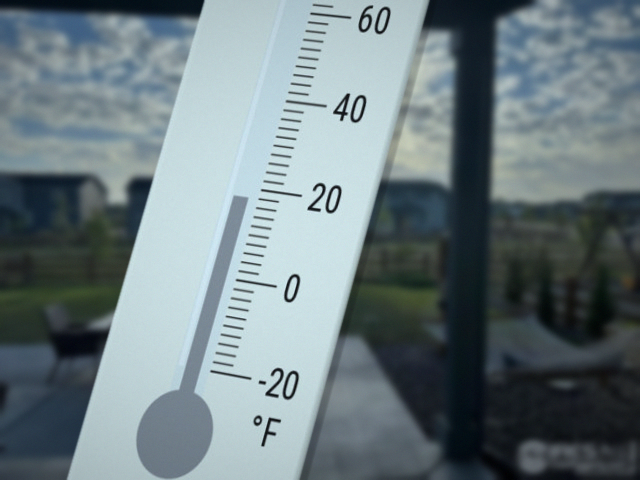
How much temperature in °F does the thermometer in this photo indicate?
18 °F
